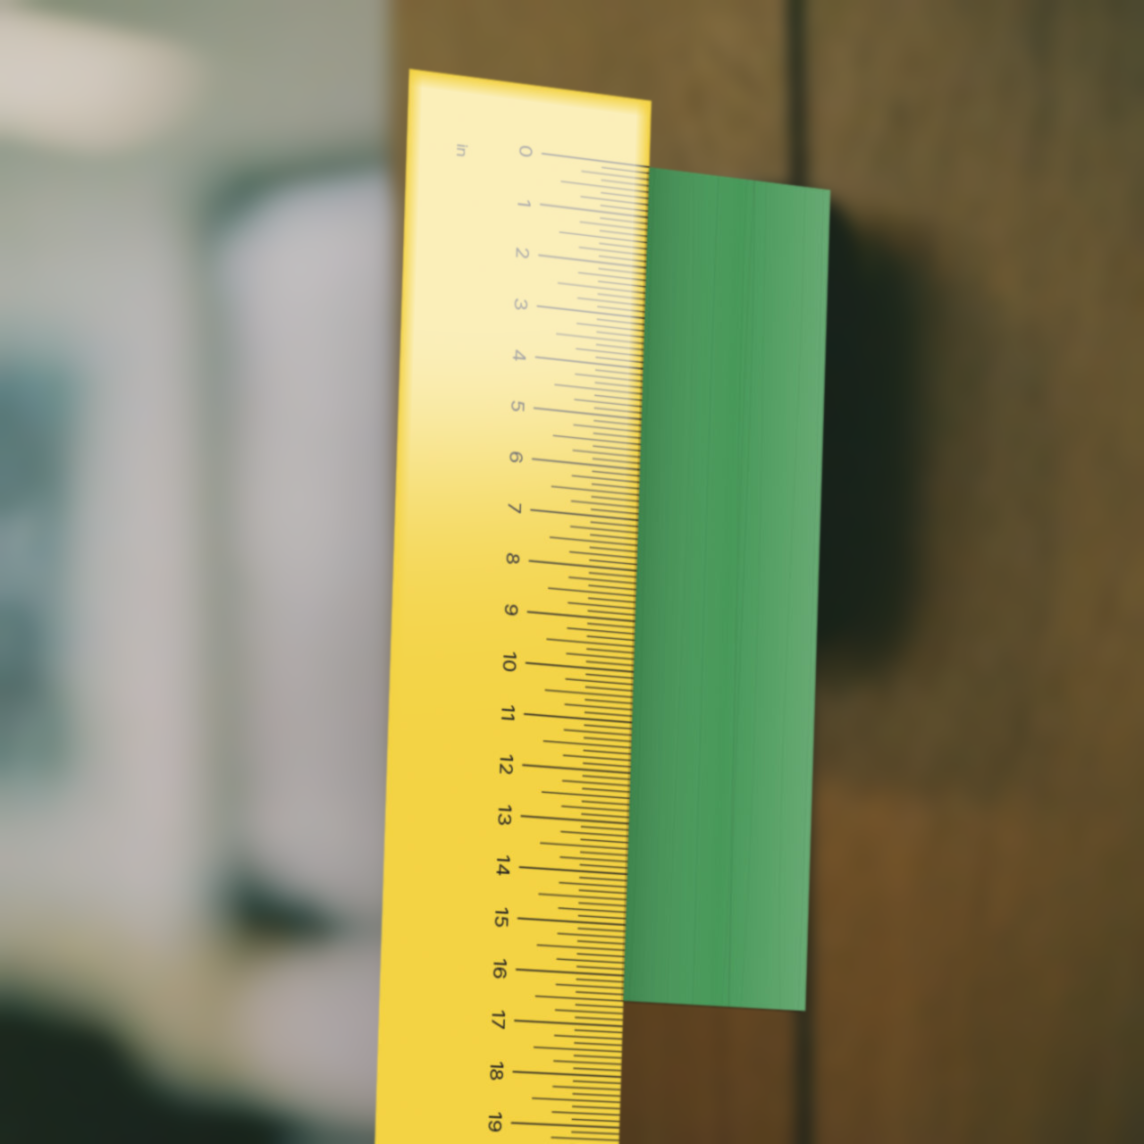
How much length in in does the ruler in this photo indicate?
16.5 in
